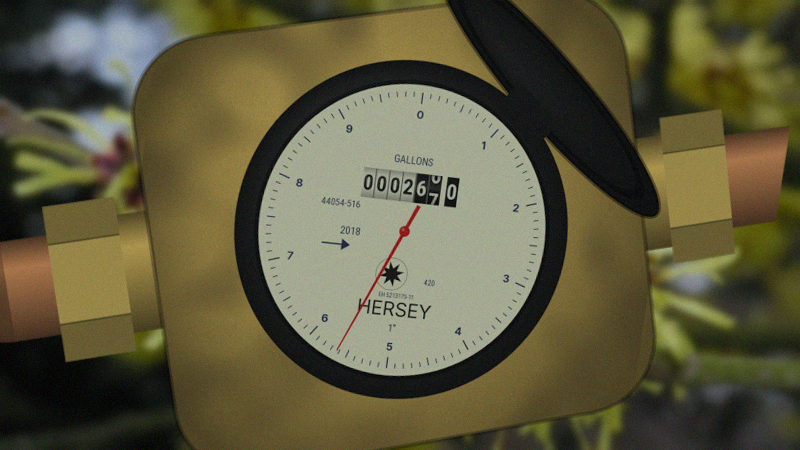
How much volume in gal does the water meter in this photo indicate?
2665.6 gal
